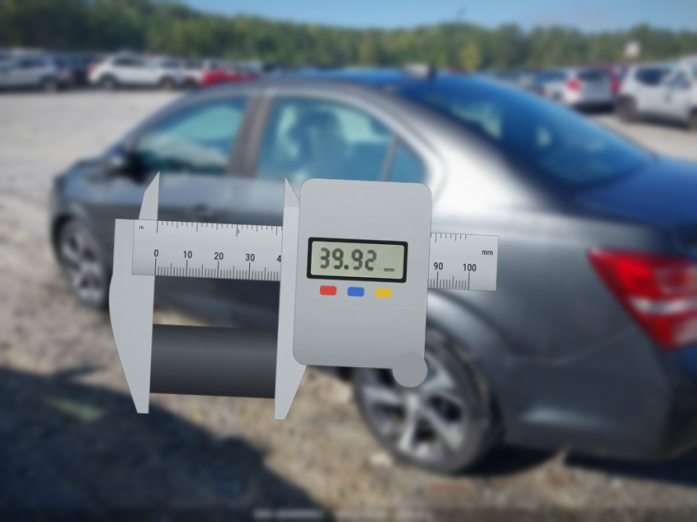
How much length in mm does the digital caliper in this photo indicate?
39.92 mm
